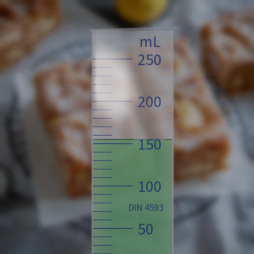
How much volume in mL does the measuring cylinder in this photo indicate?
155 mL
